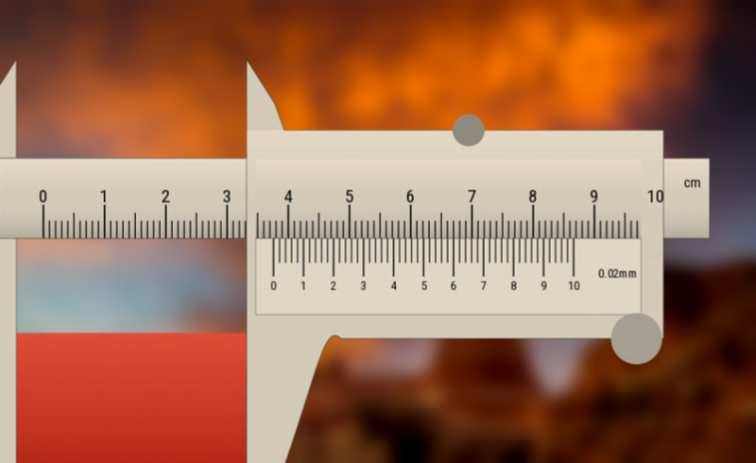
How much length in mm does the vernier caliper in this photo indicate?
37.6 mm
